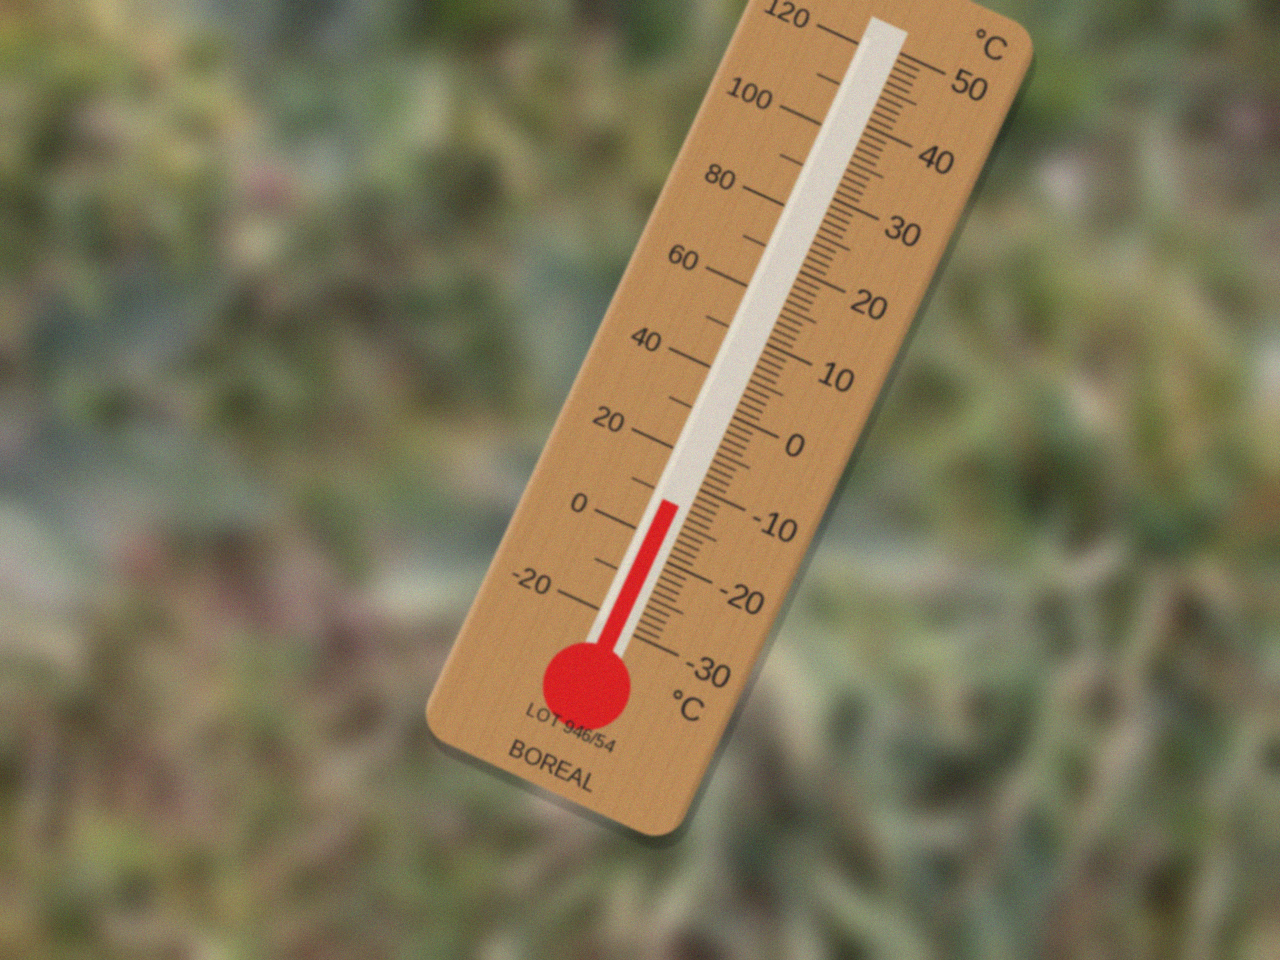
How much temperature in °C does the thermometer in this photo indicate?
-13 °C
